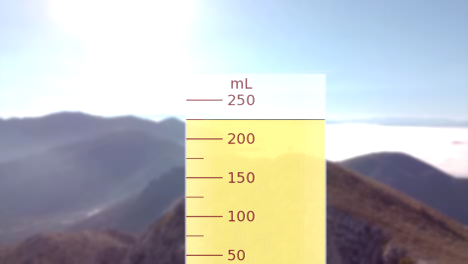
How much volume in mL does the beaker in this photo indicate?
225 mL
